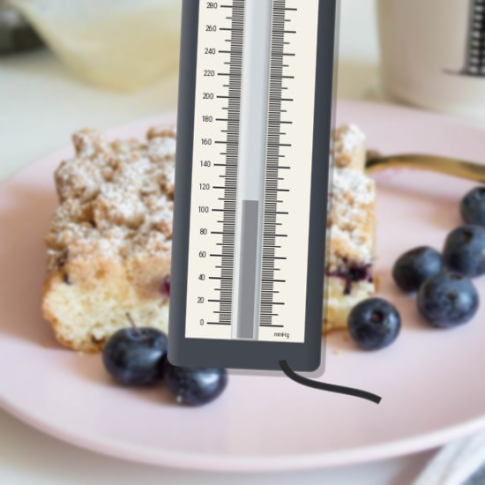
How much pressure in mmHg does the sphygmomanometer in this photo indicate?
110 mmHg
